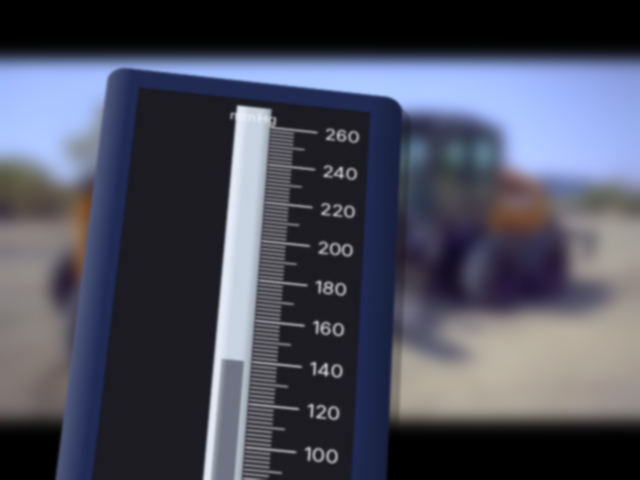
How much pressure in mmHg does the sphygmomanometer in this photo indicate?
140 mmHg
